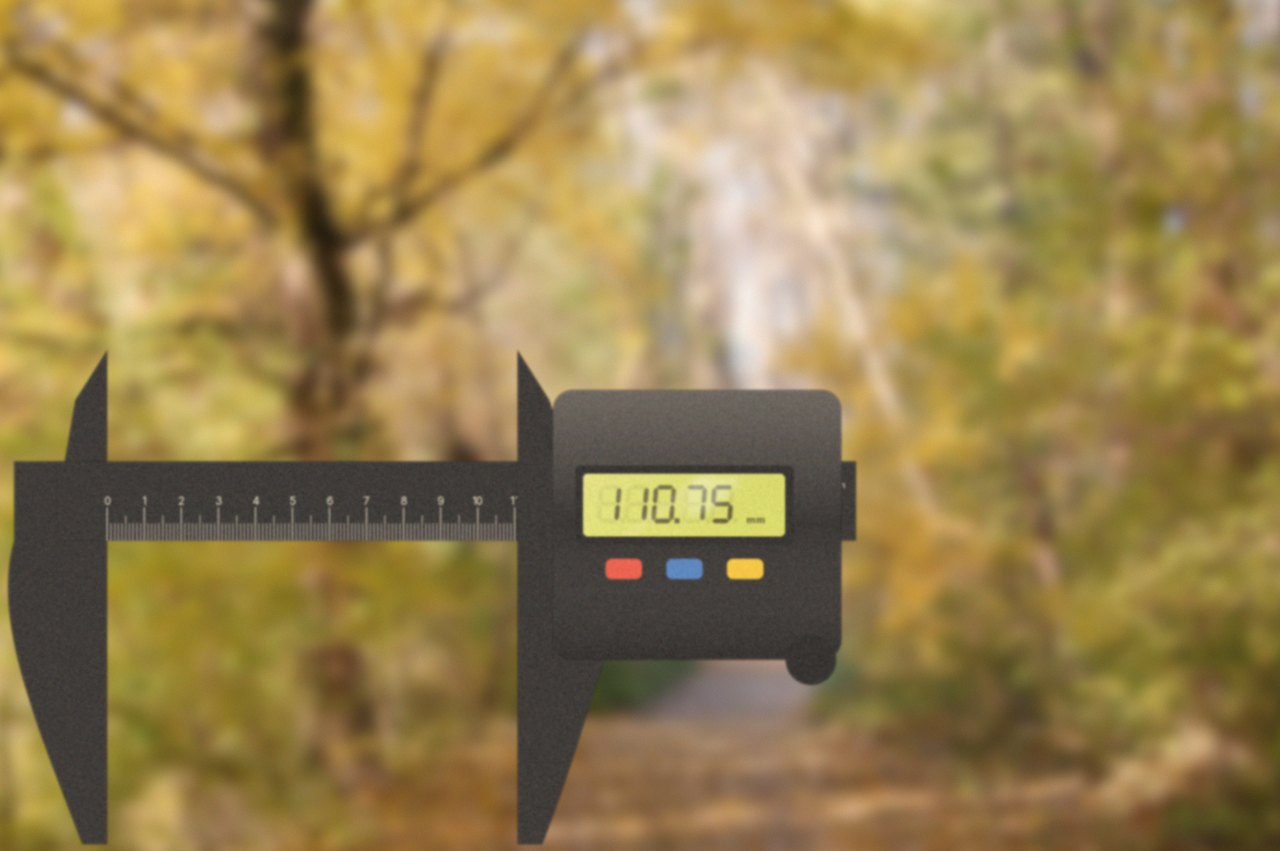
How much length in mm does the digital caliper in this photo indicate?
110.75 mm
